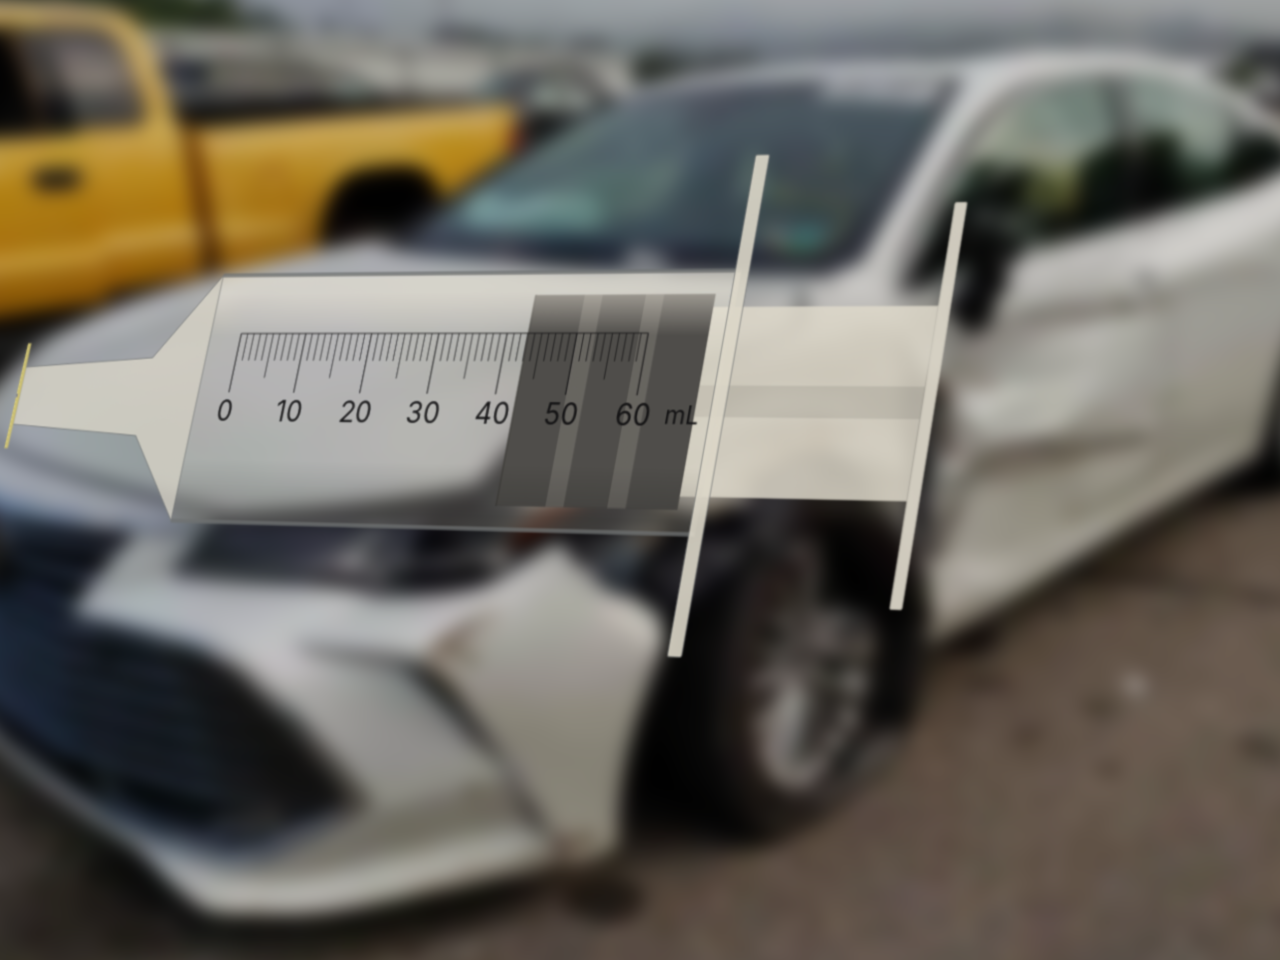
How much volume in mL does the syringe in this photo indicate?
43 mL
